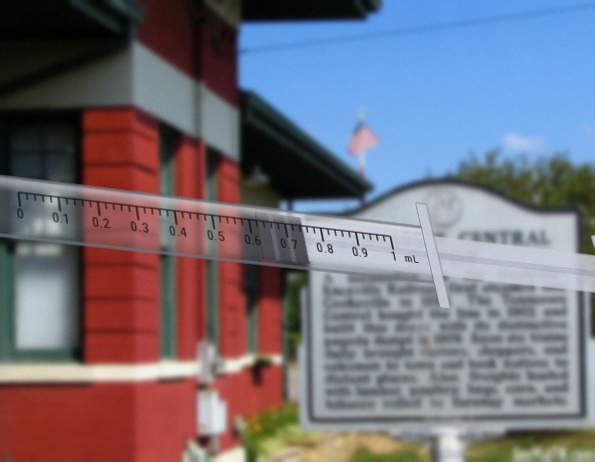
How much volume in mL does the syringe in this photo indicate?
0.62 mL
